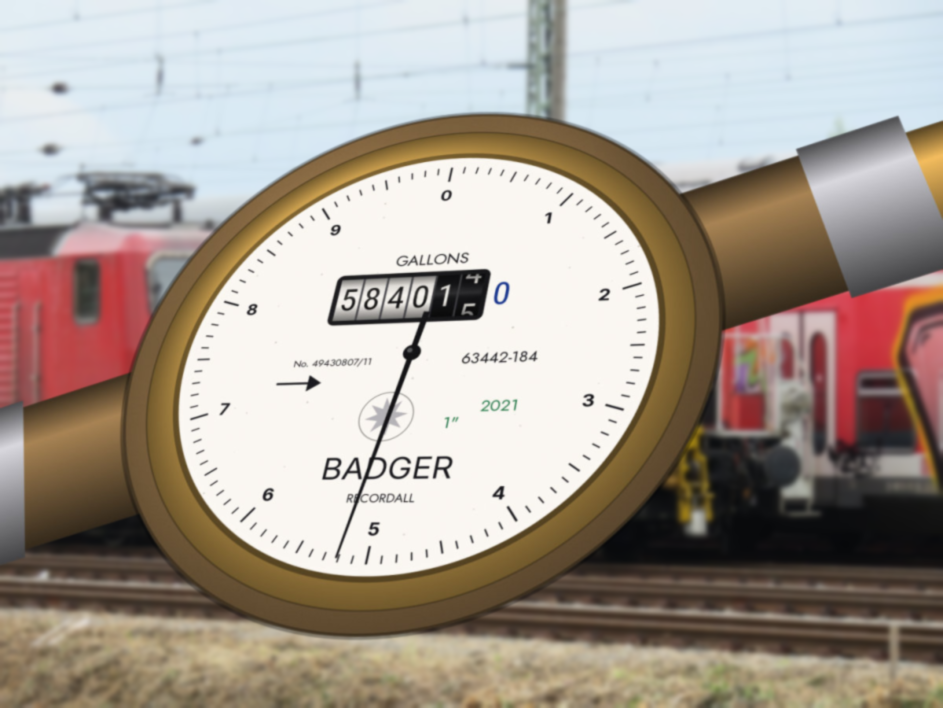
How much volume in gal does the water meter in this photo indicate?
5840145.2 gal
